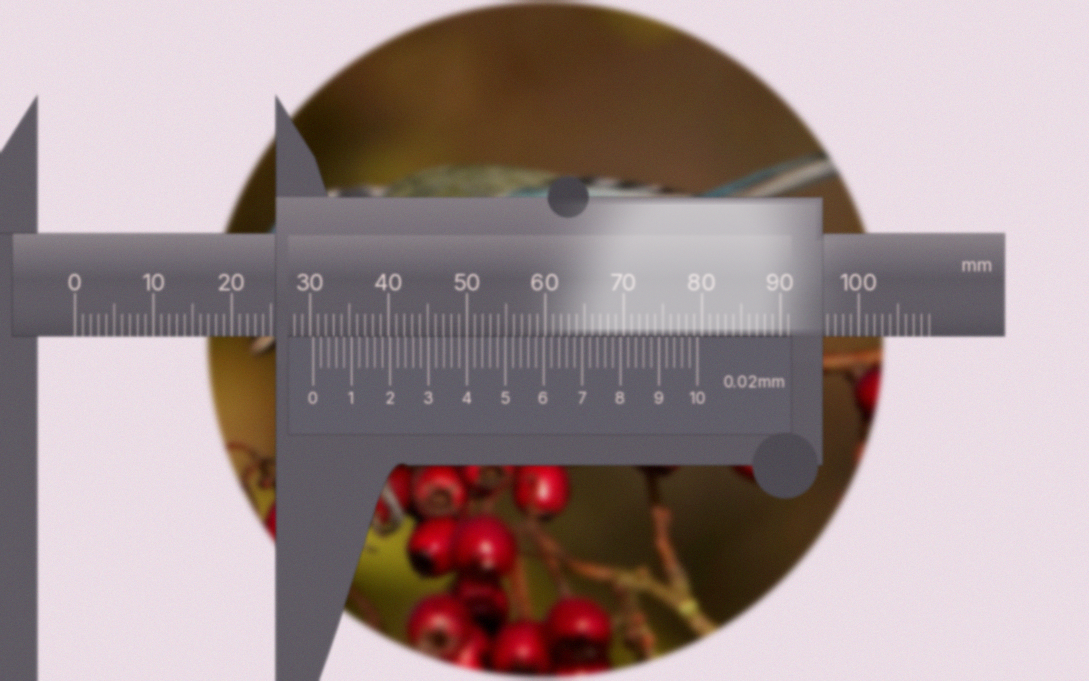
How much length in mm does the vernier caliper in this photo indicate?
30.4 mm
